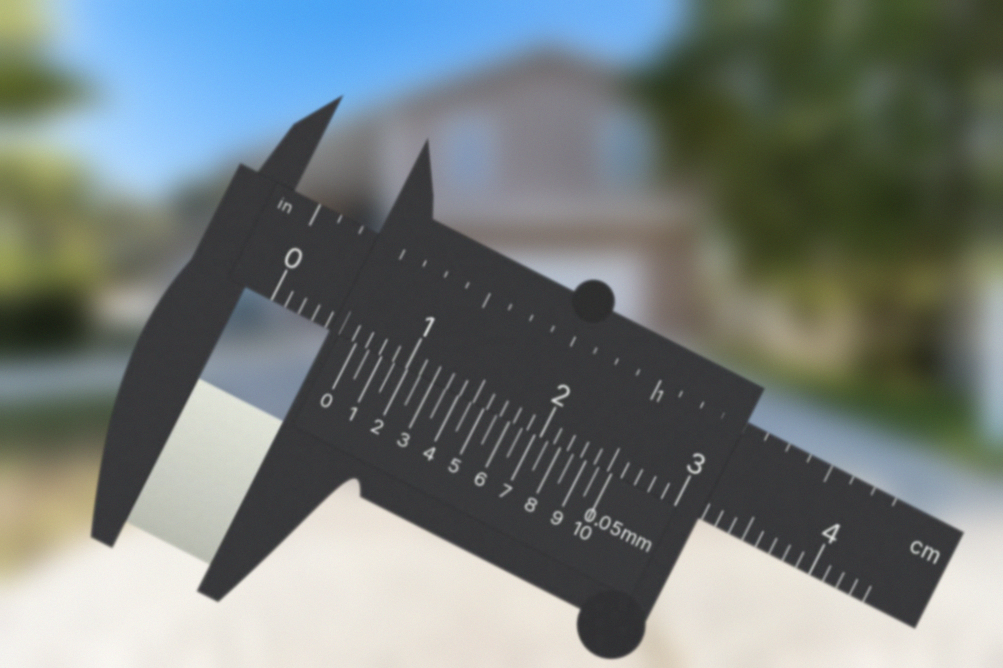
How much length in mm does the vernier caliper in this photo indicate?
6.3 mm
